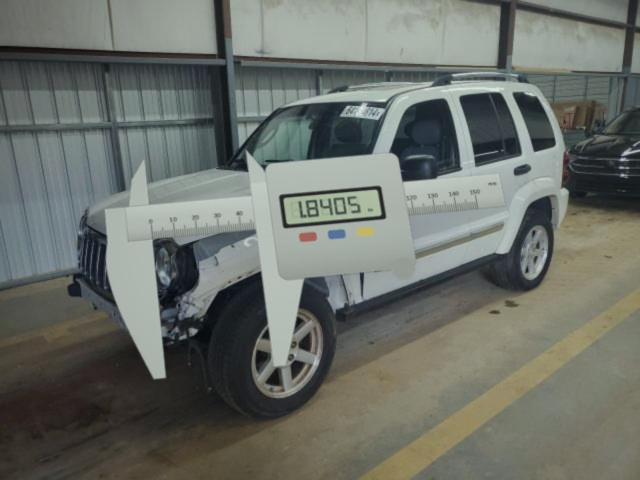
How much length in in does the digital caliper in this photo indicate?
1.8405 in
